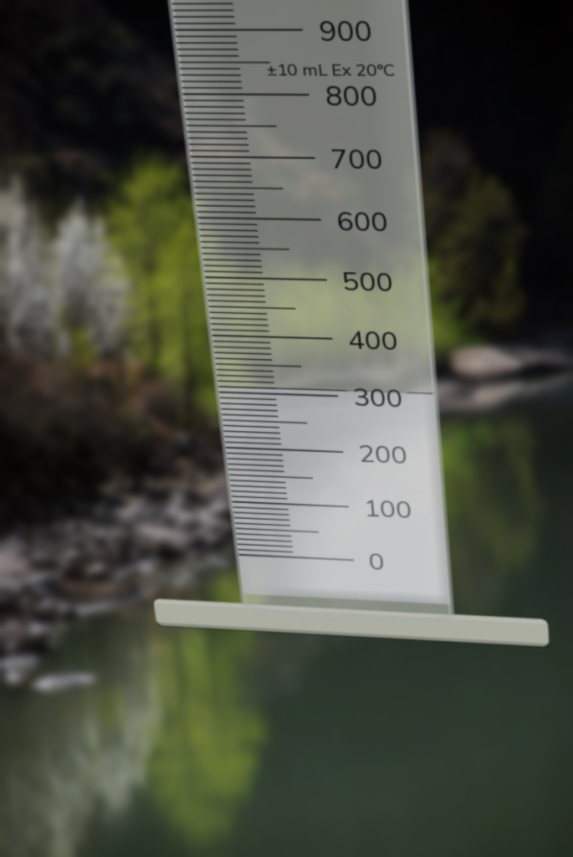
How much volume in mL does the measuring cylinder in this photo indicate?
310 mL
